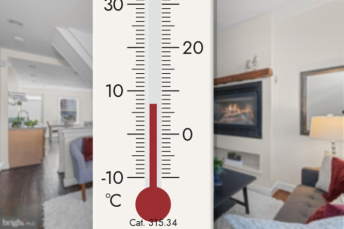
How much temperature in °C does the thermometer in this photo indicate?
7 °C
